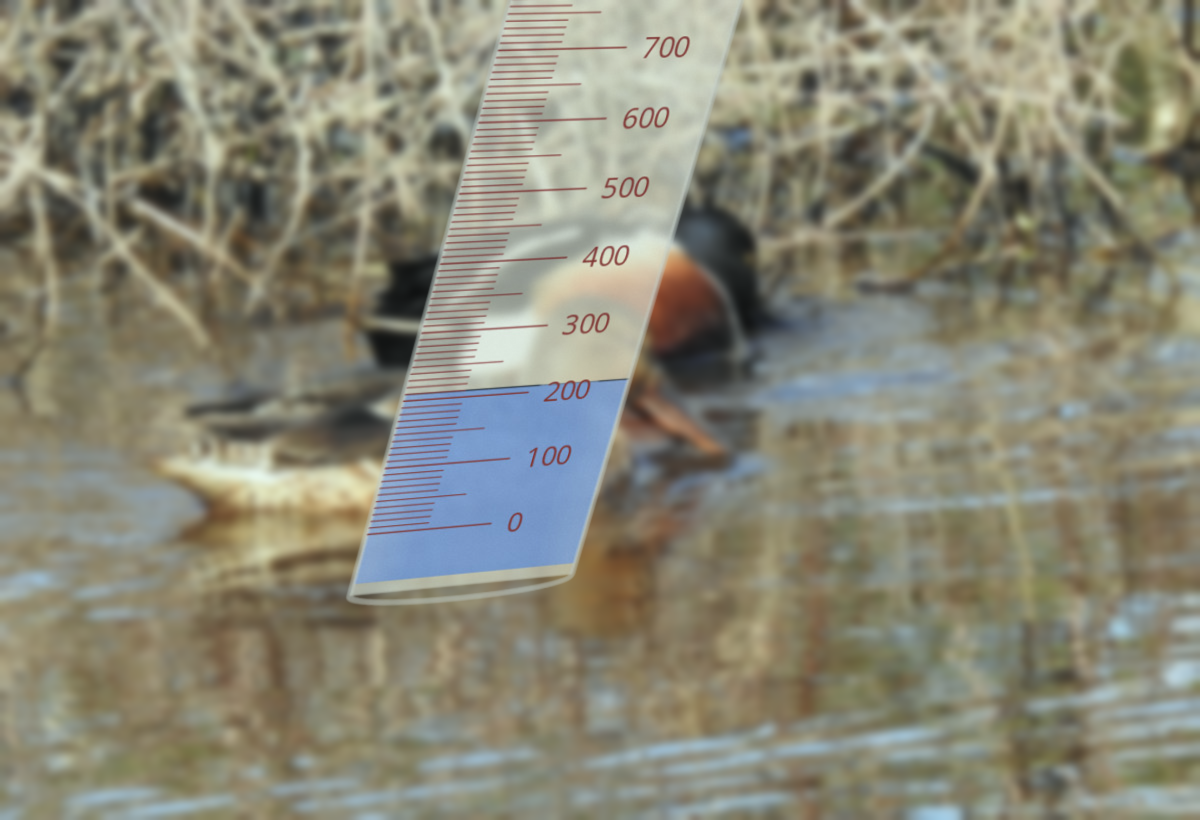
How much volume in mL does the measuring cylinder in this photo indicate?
210 mL
